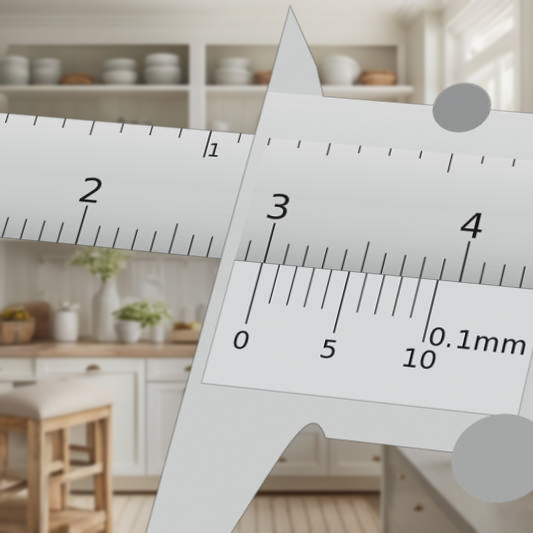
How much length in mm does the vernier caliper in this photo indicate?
29.9 mm
